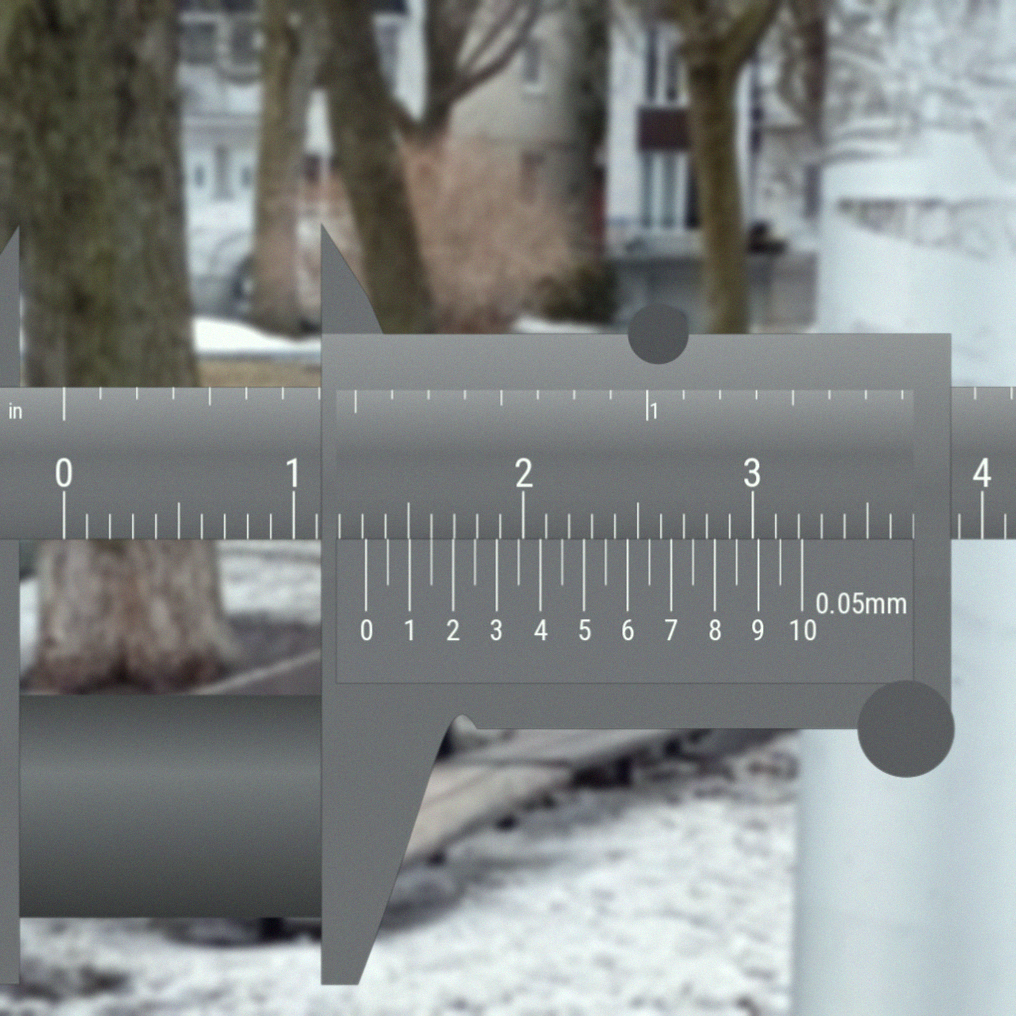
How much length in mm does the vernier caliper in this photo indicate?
13.15 mm
